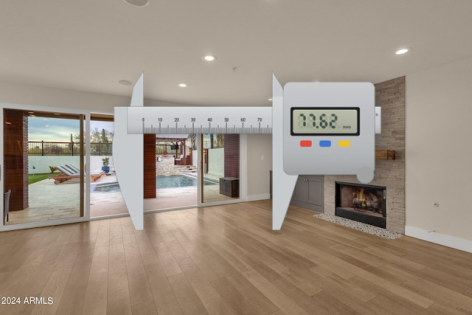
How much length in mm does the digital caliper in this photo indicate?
77.62 mm
